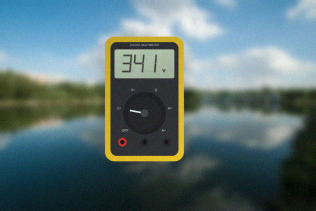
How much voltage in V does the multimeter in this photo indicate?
341 V
